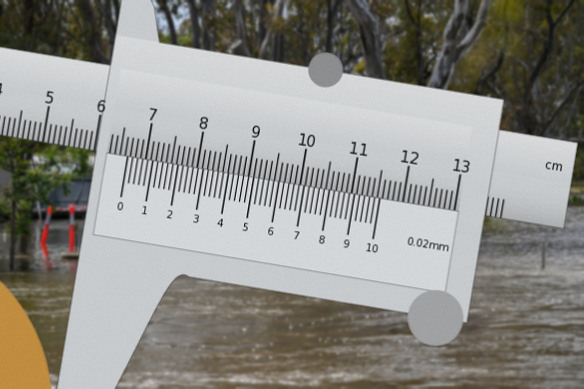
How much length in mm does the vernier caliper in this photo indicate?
66.5 mm
